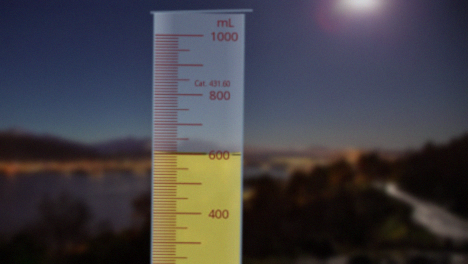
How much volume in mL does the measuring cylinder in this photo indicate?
600 mL
